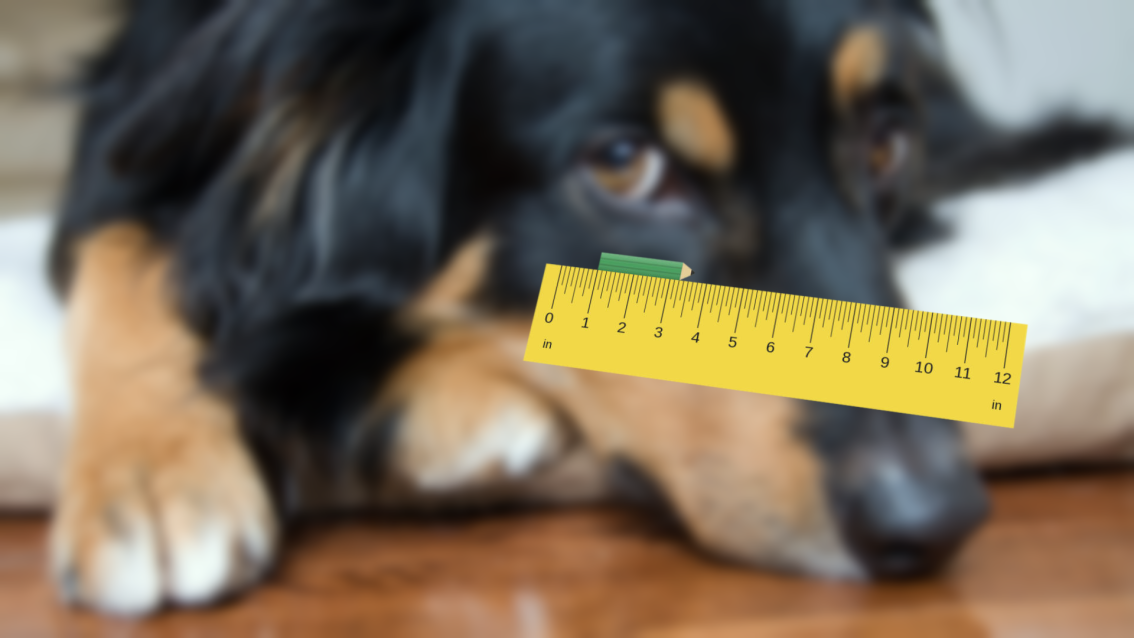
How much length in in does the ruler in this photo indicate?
2.625 in
